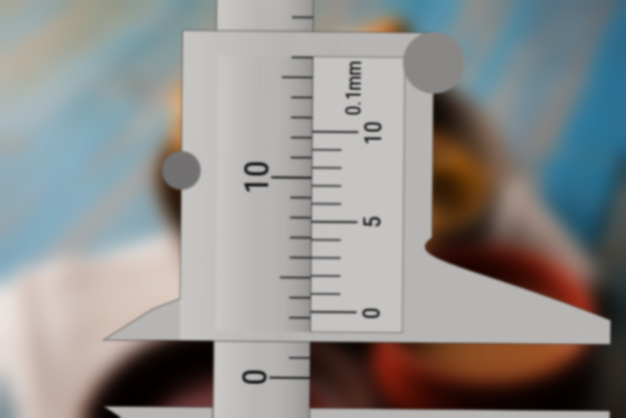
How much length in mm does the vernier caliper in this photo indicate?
3.3 mm
